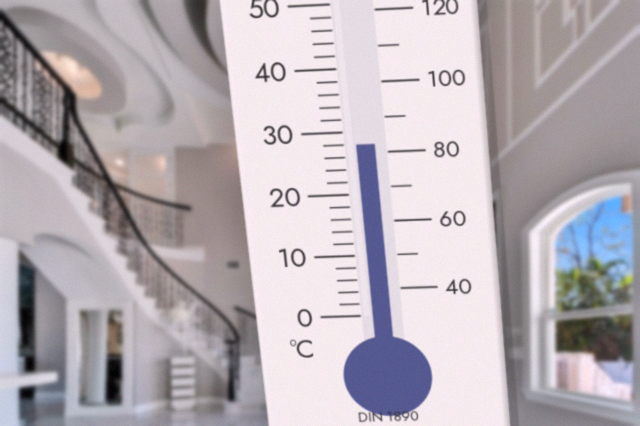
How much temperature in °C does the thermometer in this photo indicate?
28 °C
